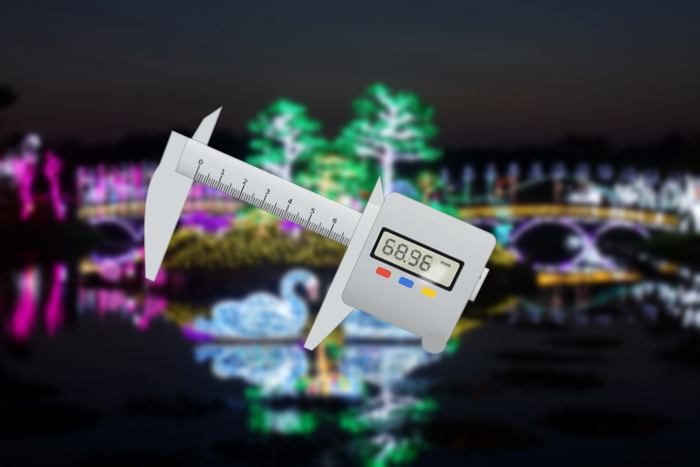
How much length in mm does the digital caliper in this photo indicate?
68.96 mm
